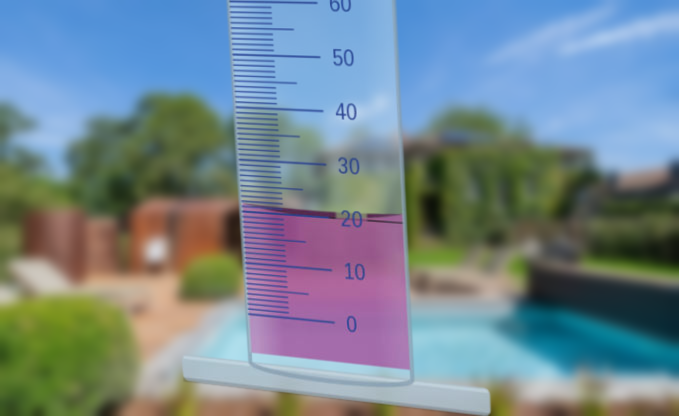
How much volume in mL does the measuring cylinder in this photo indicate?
20 mL
